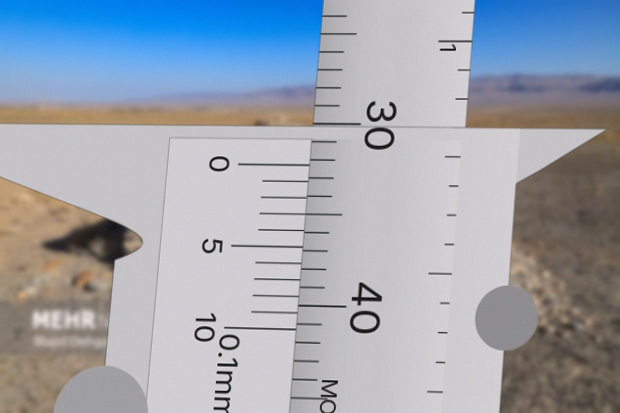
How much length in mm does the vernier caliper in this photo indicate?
32.3 mm
